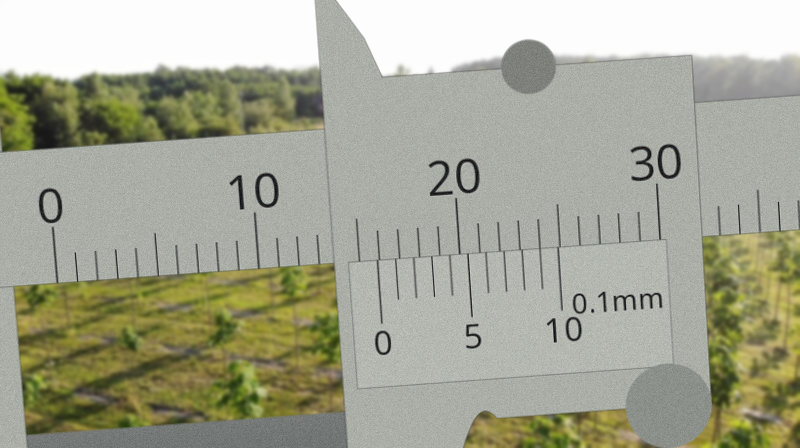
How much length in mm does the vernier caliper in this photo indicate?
15.9 mm
